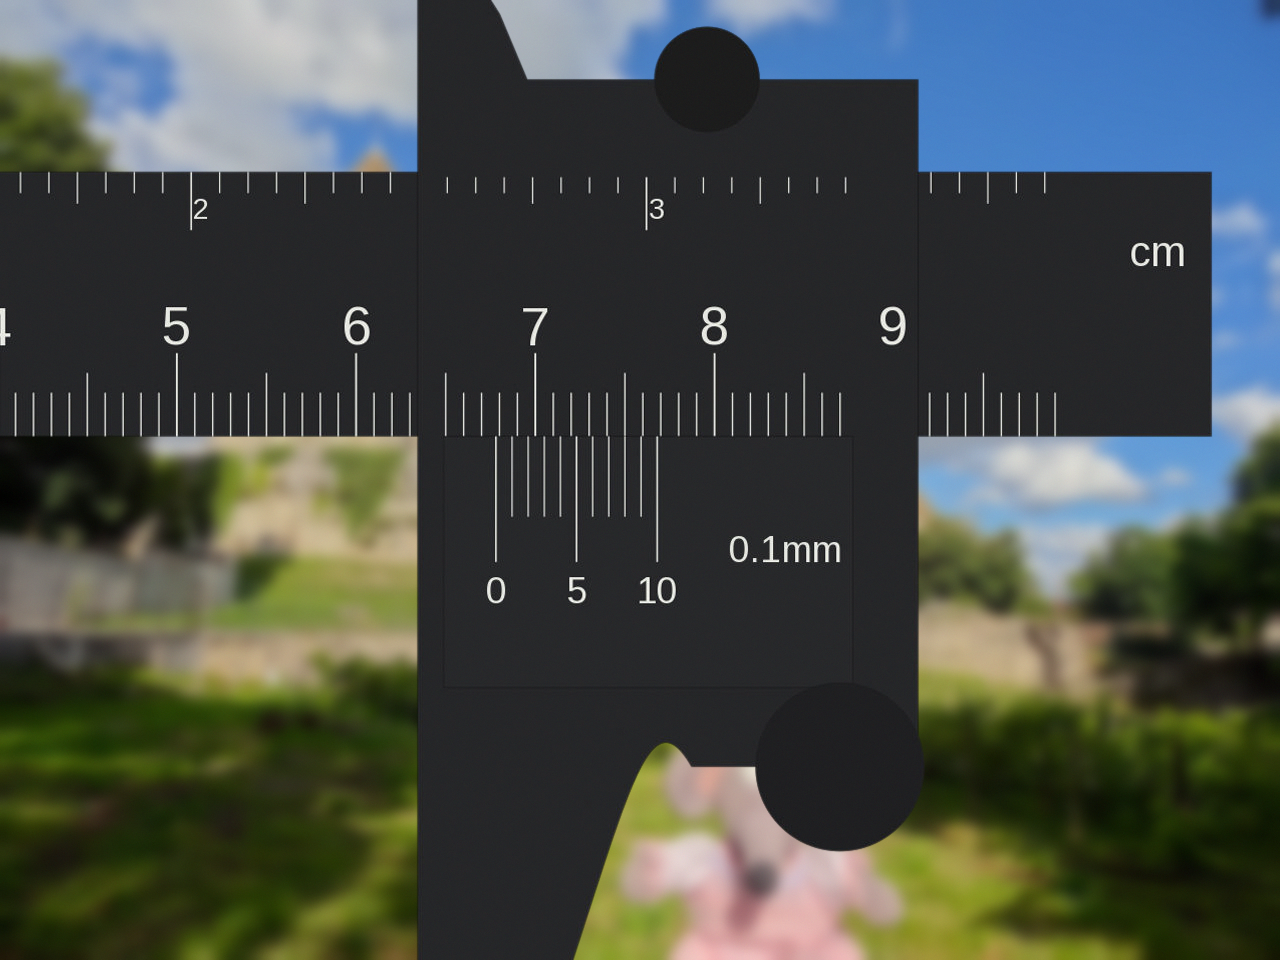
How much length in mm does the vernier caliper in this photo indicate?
67.8 mm
